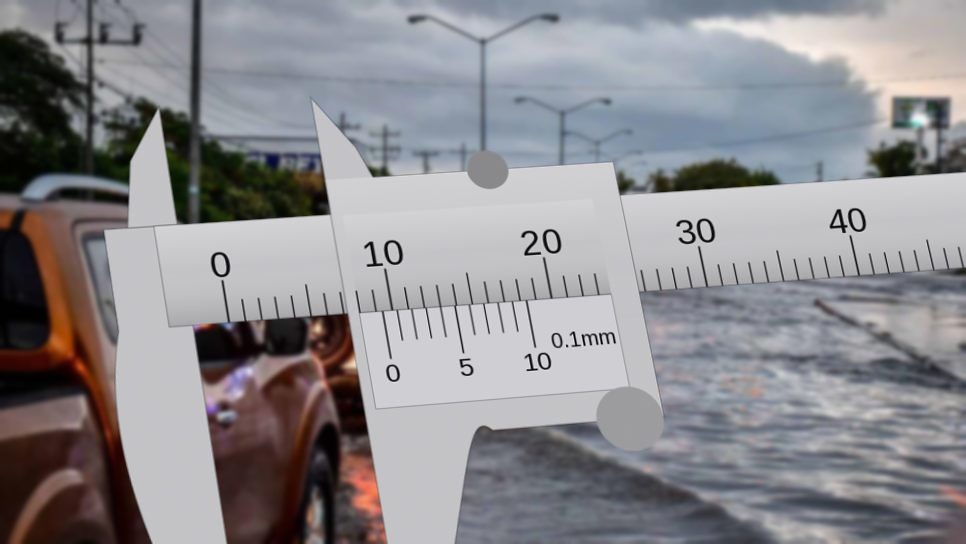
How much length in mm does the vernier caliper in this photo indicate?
9.4 mm
